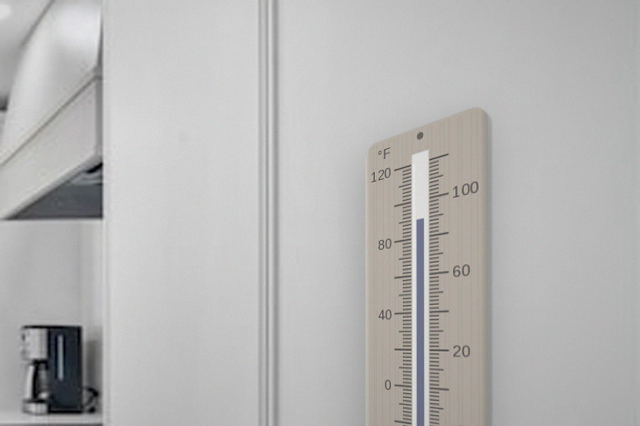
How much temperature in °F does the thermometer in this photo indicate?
90 °F
